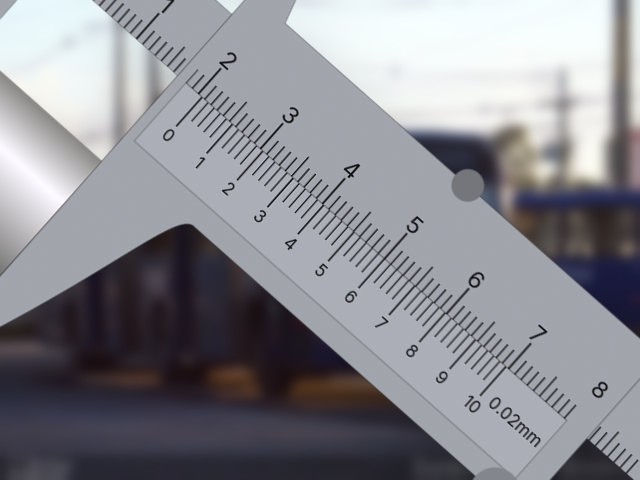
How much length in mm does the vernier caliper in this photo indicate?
20.6 mm
